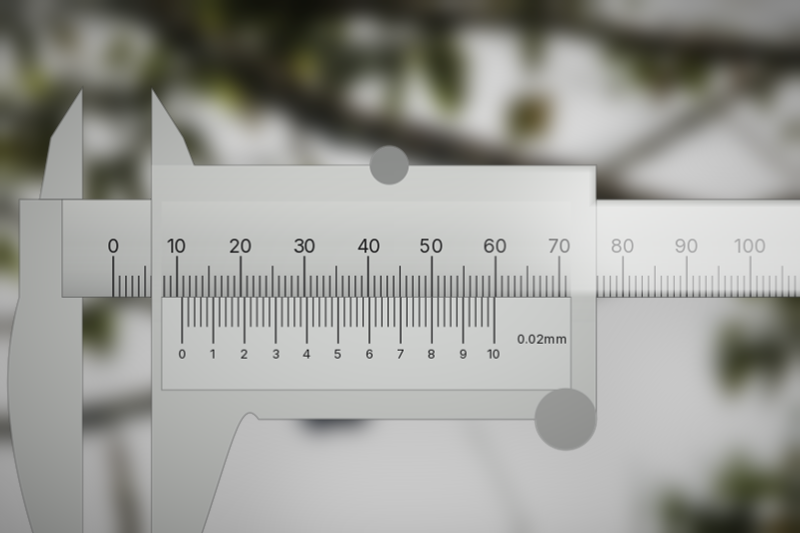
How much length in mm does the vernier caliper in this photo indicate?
10.8 mm
